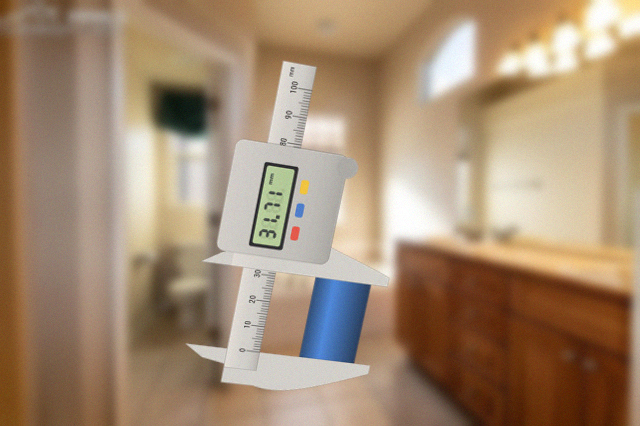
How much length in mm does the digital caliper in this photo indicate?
31.71 mm
